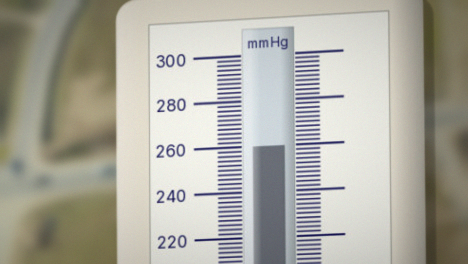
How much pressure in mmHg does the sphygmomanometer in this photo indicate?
260 mmHg
